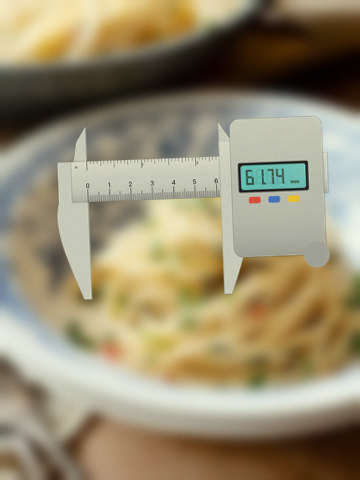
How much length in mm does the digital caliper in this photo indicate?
61.74 mm
